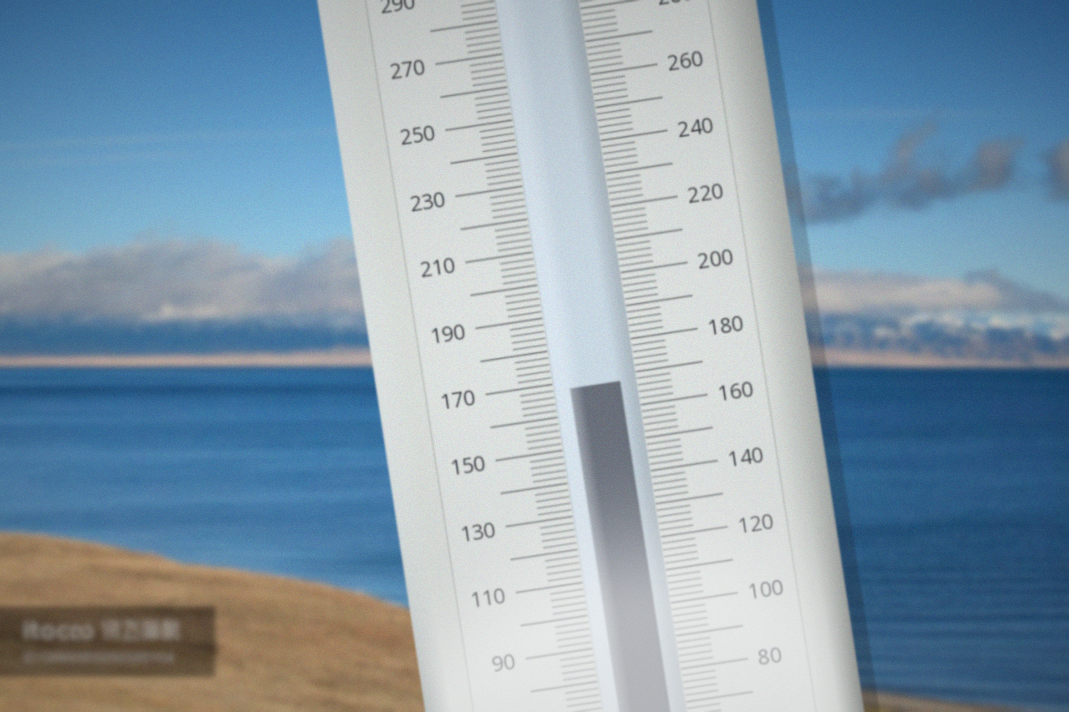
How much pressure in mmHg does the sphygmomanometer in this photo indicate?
168 mmHg
